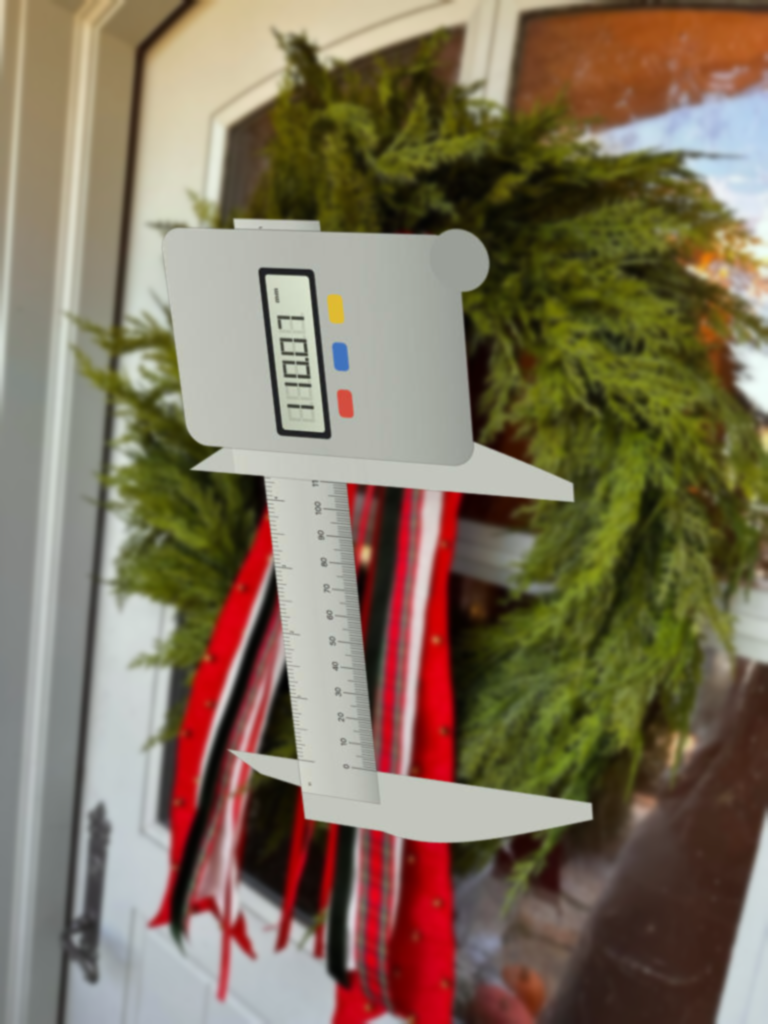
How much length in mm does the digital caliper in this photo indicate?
110.07 mm
